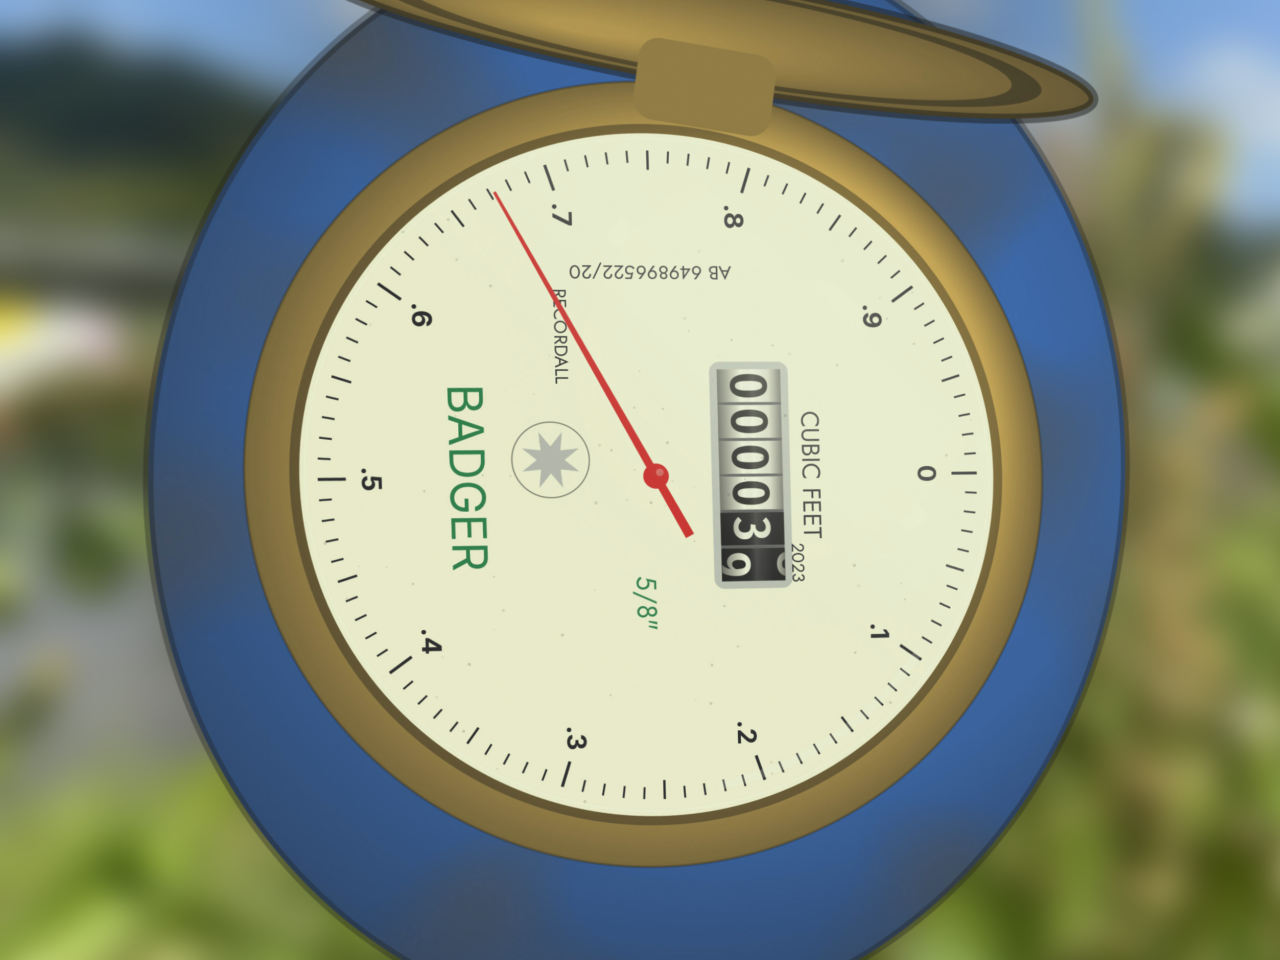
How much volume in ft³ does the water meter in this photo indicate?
38.67 ft³
